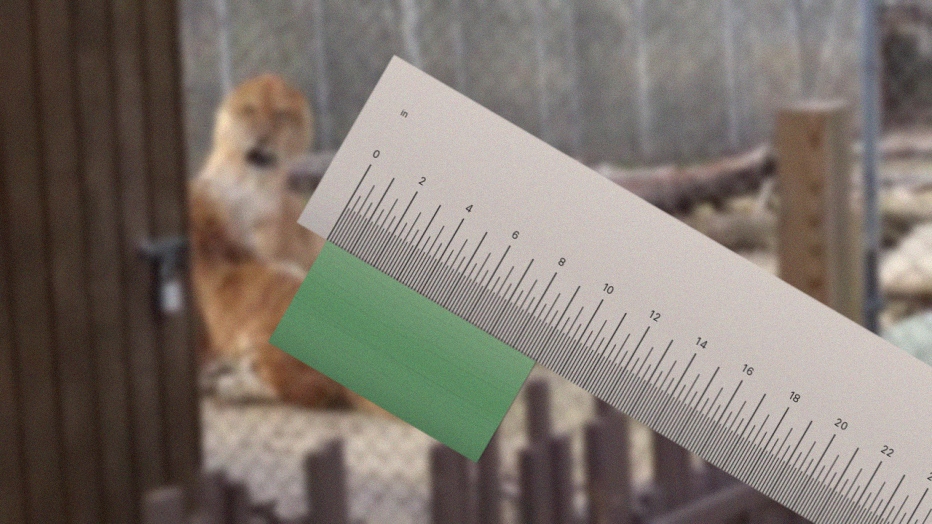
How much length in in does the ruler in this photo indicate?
9 in
